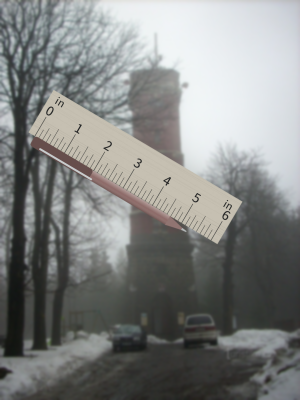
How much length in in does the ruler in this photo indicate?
5.25 in
